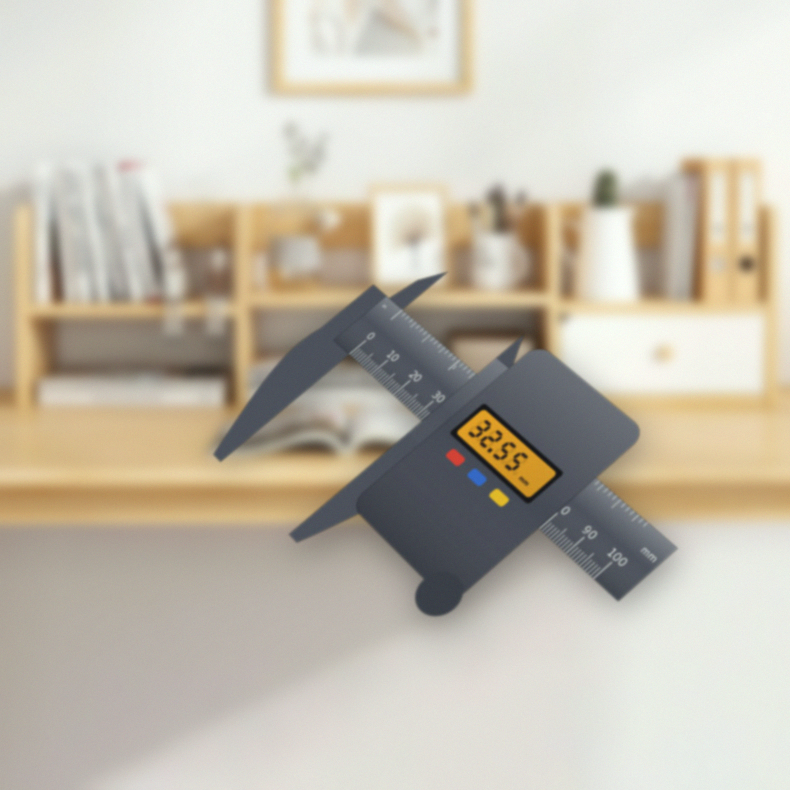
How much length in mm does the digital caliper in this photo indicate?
32.55 mm
